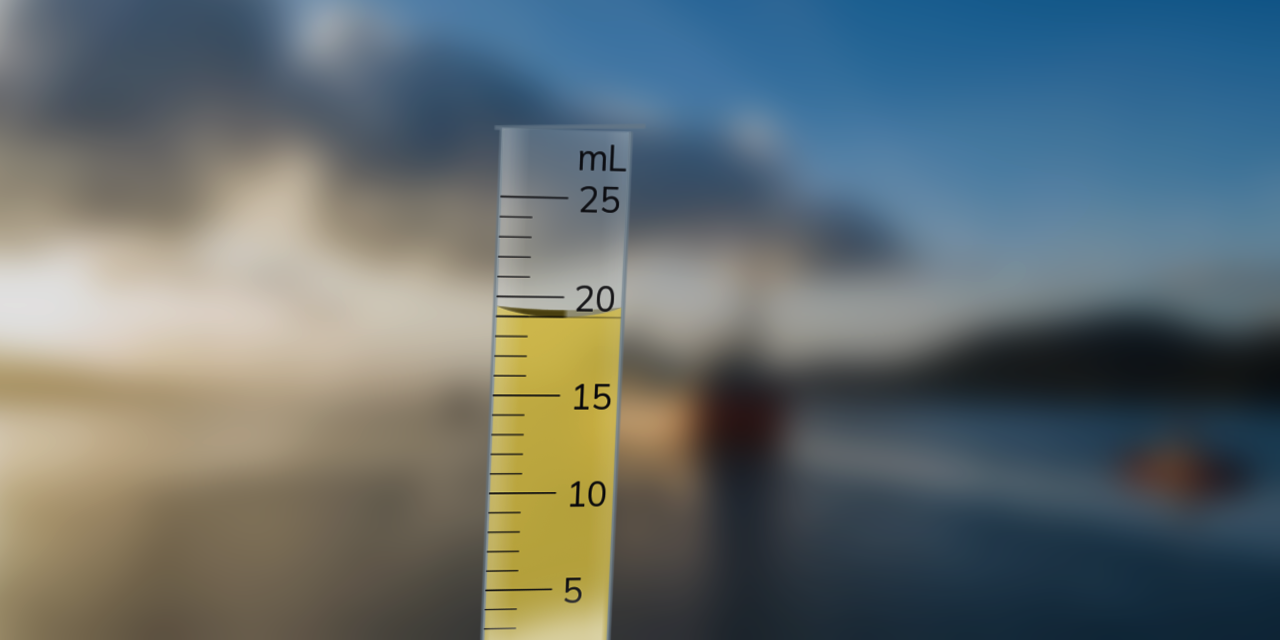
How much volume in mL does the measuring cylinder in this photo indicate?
19 mL
